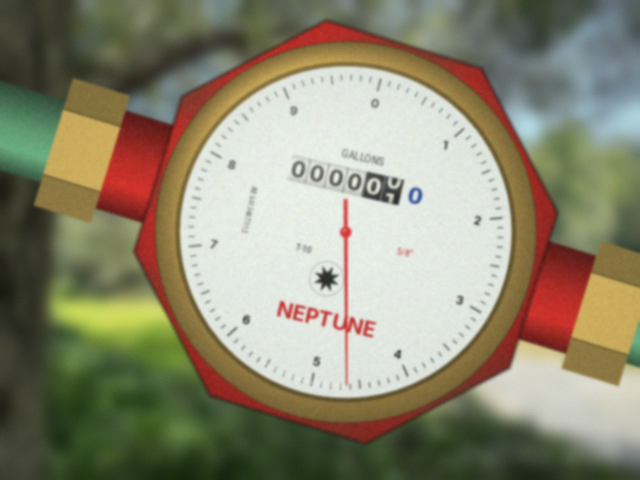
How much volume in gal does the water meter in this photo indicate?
4.6 gal
